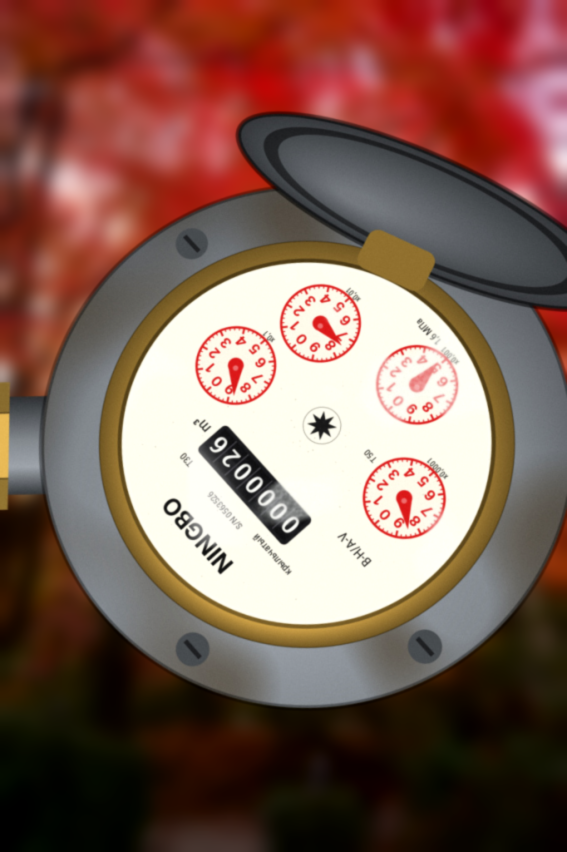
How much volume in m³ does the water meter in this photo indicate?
26.8748 m³
